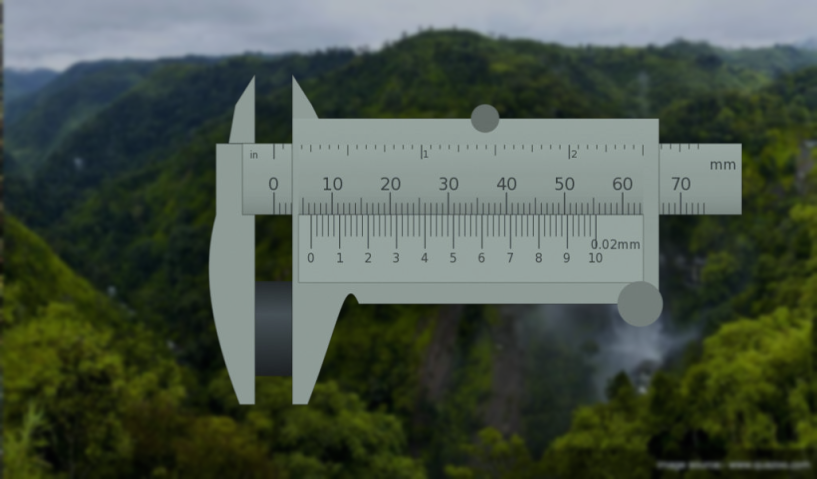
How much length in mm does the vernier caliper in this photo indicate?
6.4 mm
